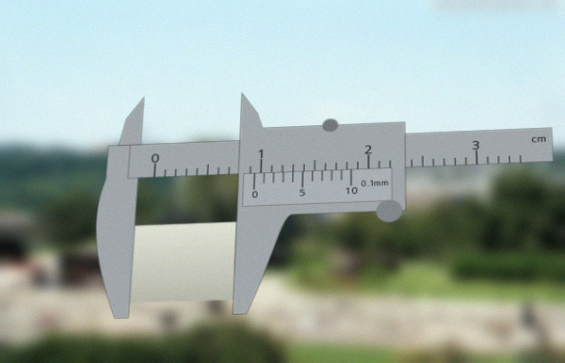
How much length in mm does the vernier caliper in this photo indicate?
9.4 mm
